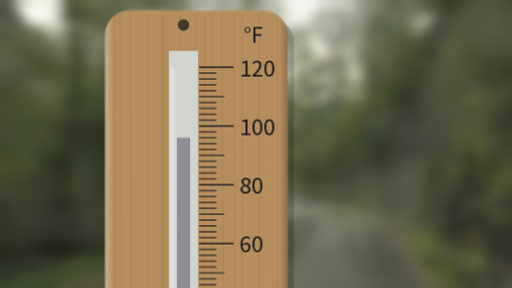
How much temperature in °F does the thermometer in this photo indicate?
96 °F
